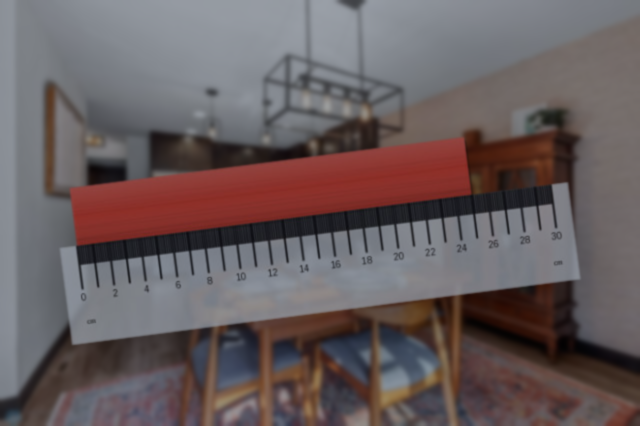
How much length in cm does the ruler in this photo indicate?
25 cm
